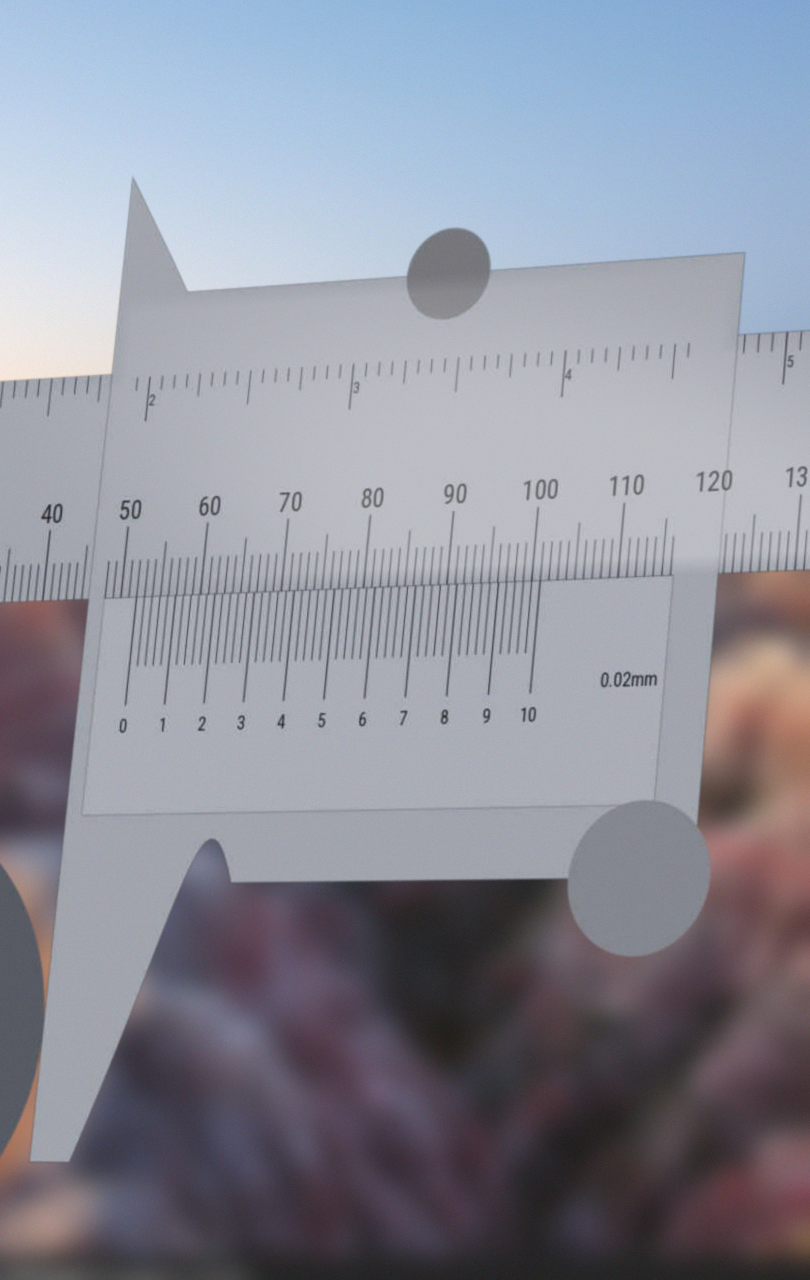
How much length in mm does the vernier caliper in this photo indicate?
52.0 mm
